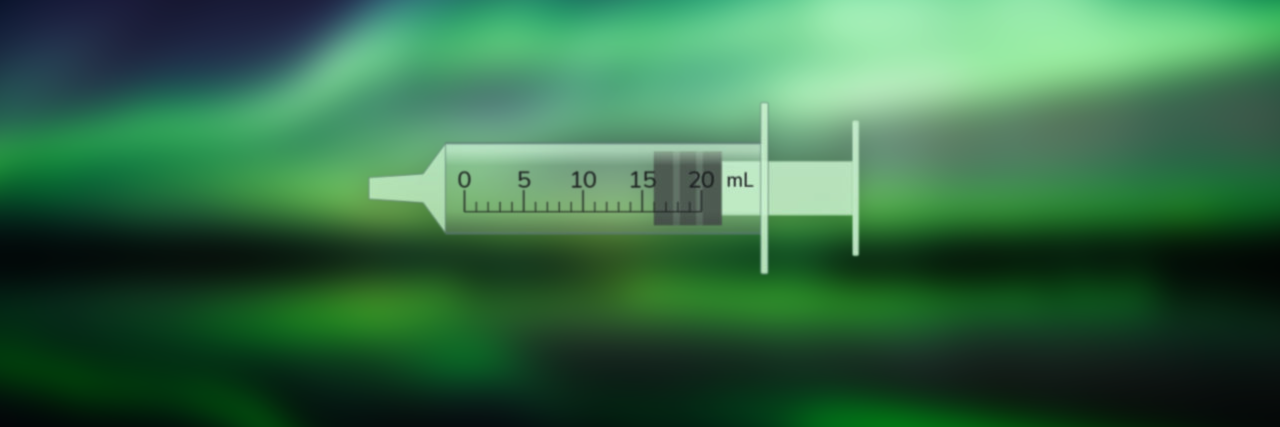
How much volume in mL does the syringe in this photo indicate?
16 mL
